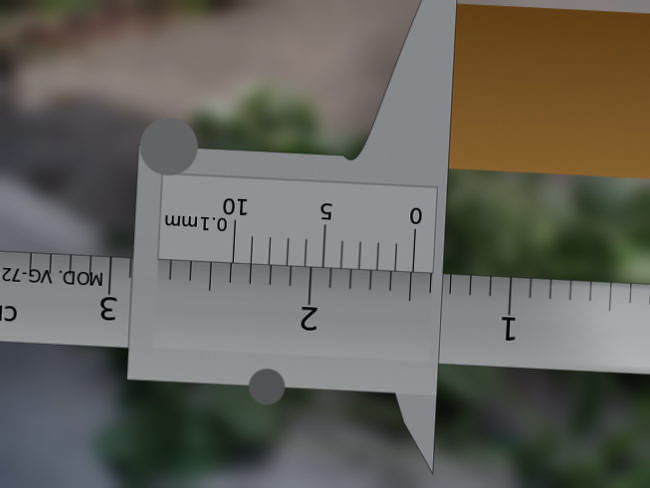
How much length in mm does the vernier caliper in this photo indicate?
14.9 mm
